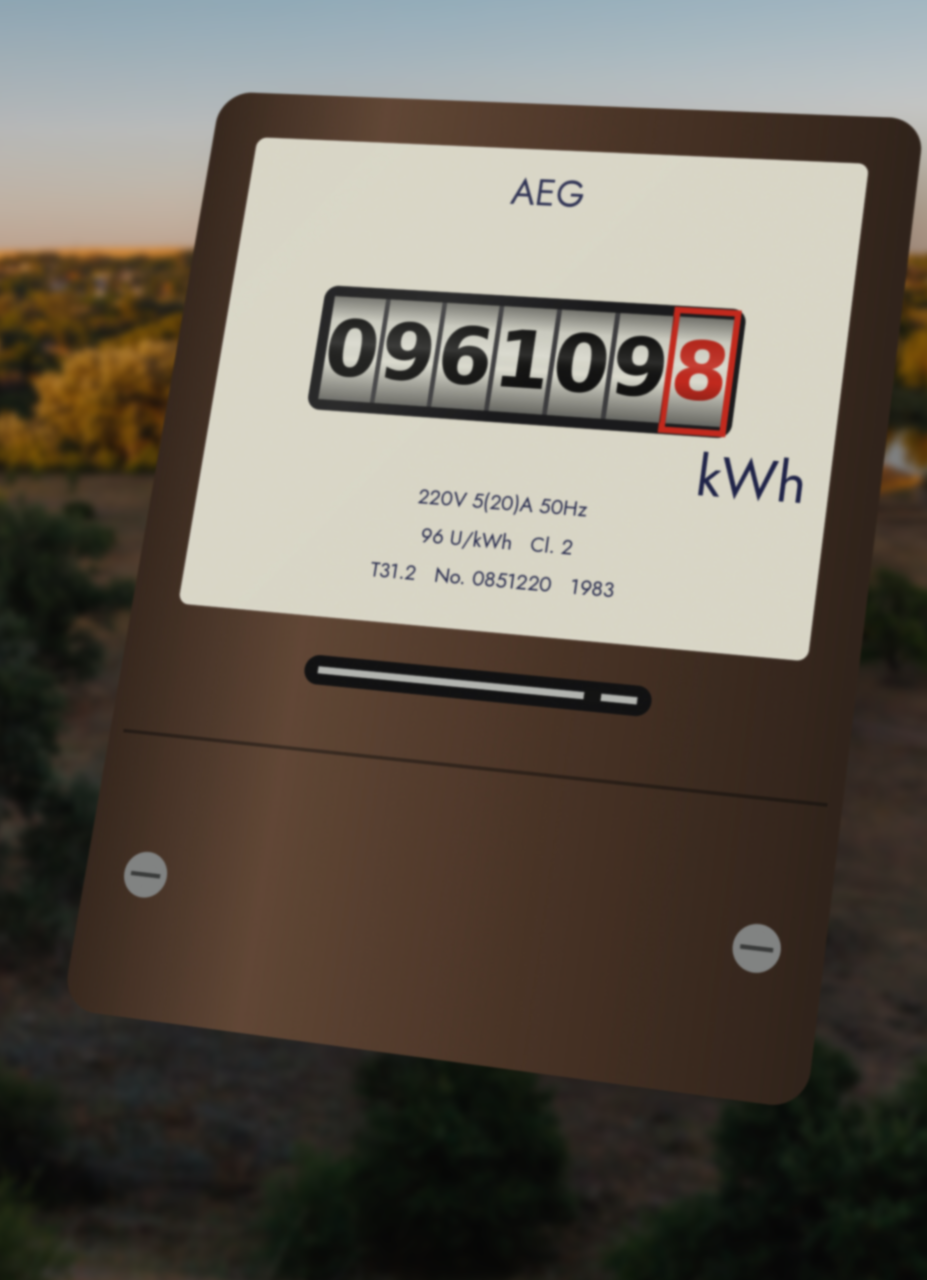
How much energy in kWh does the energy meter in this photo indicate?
96109.8 kWh
